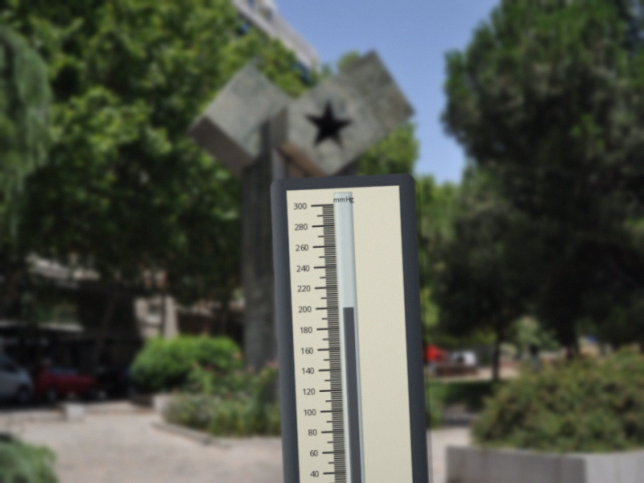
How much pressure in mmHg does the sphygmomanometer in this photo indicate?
200 mmHg
